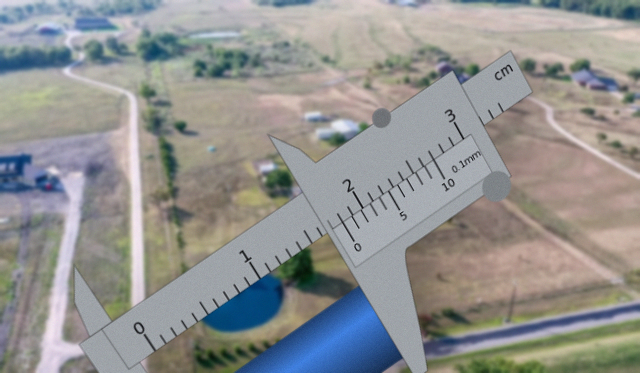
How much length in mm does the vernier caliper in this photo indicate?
18.0 mm
